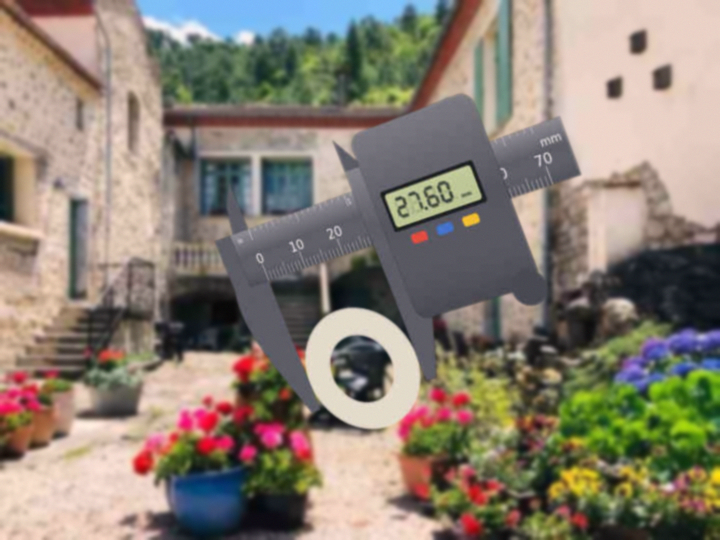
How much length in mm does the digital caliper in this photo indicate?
27.60 mm
